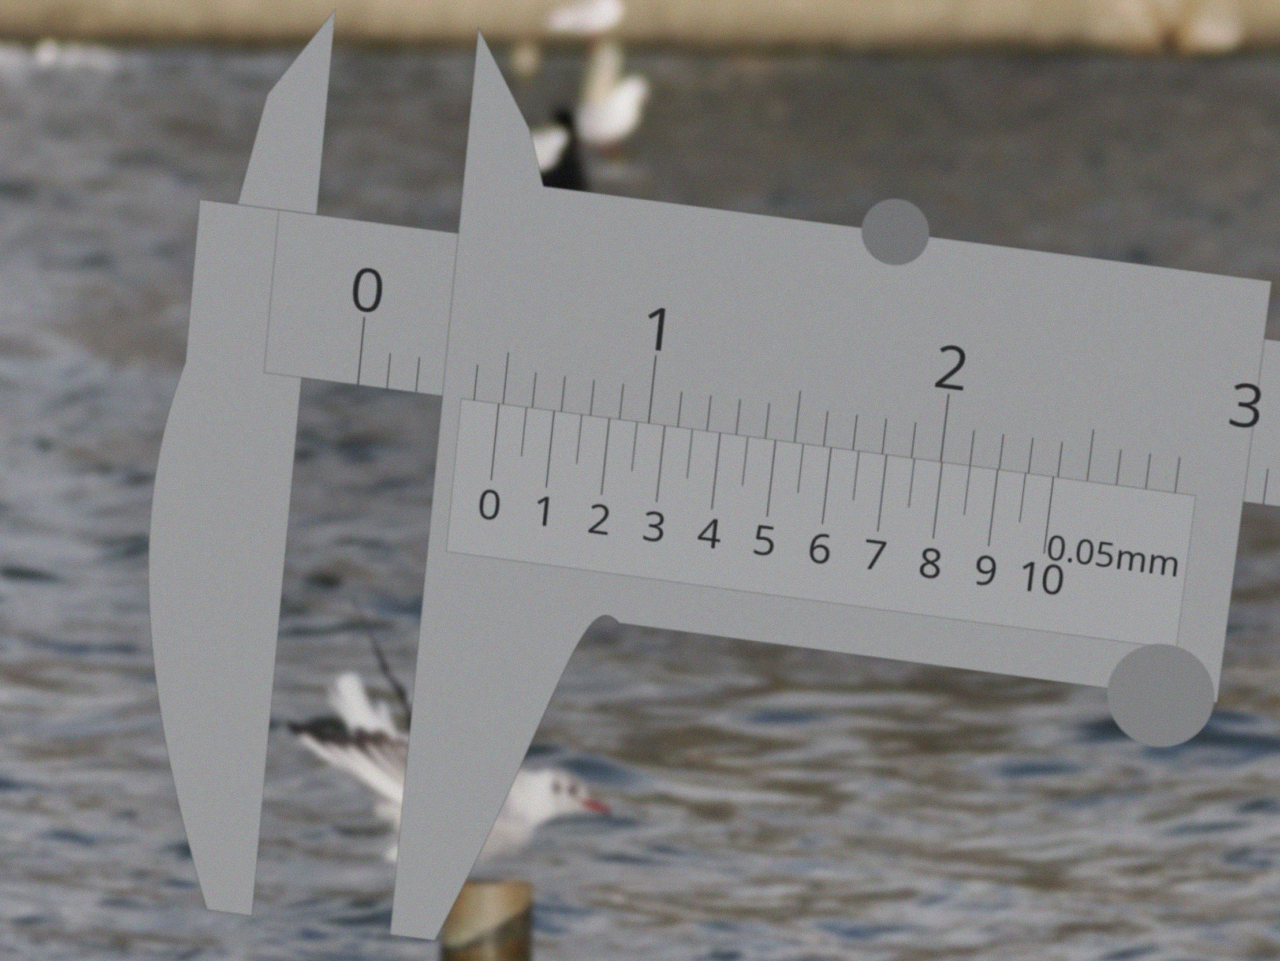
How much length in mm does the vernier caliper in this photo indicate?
4.85 mm
